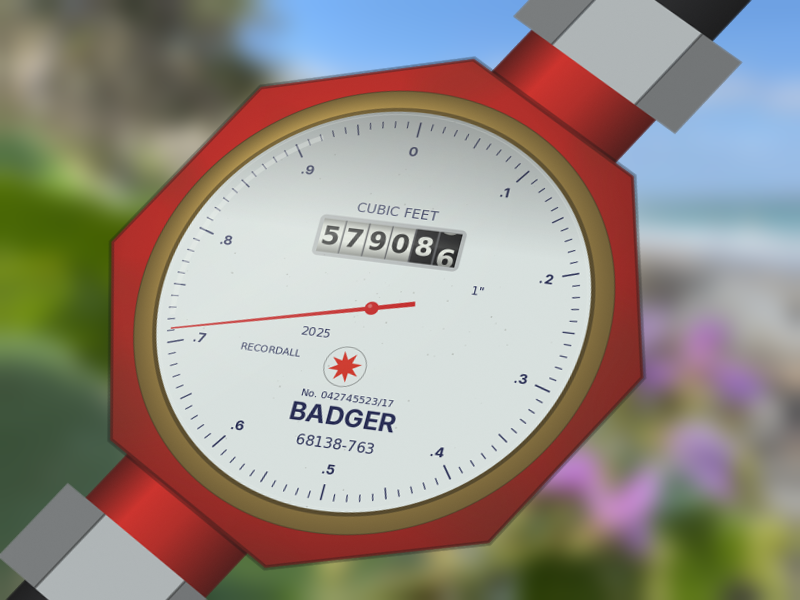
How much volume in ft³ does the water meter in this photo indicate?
579085.71 ft³
